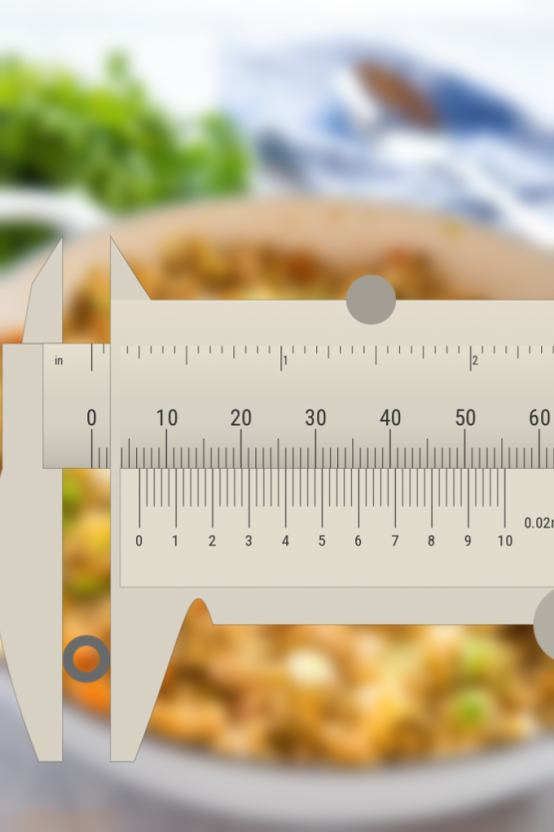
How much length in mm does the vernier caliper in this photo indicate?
6.4 mm
